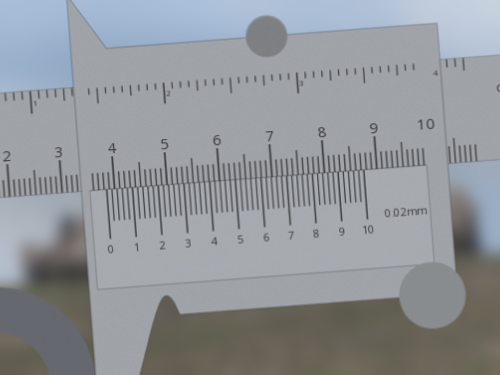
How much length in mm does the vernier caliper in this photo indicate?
38.5 mm
